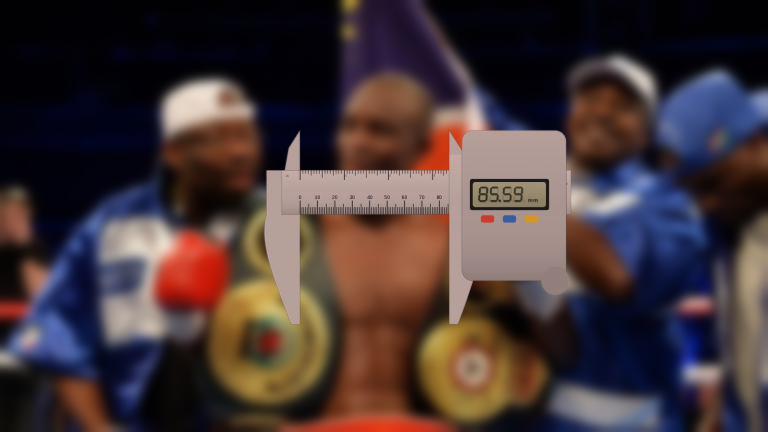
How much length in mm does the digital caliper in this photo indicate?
85.59 mm
